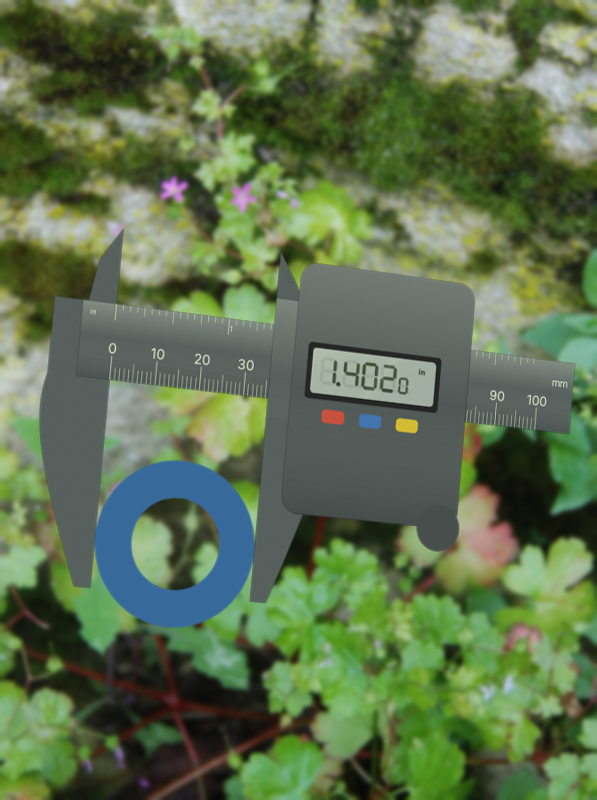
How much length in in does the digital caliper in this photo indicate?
1.4020 in
